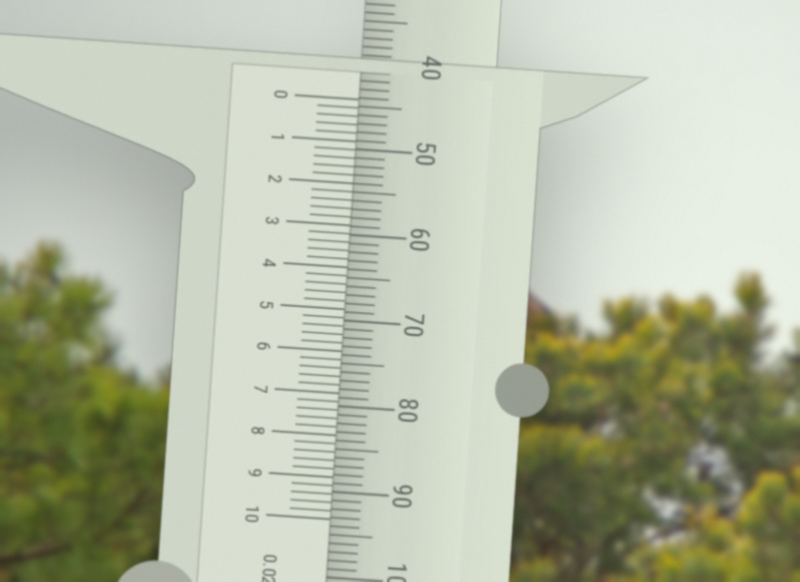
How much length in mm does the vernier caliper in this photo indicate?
44.2 mm
